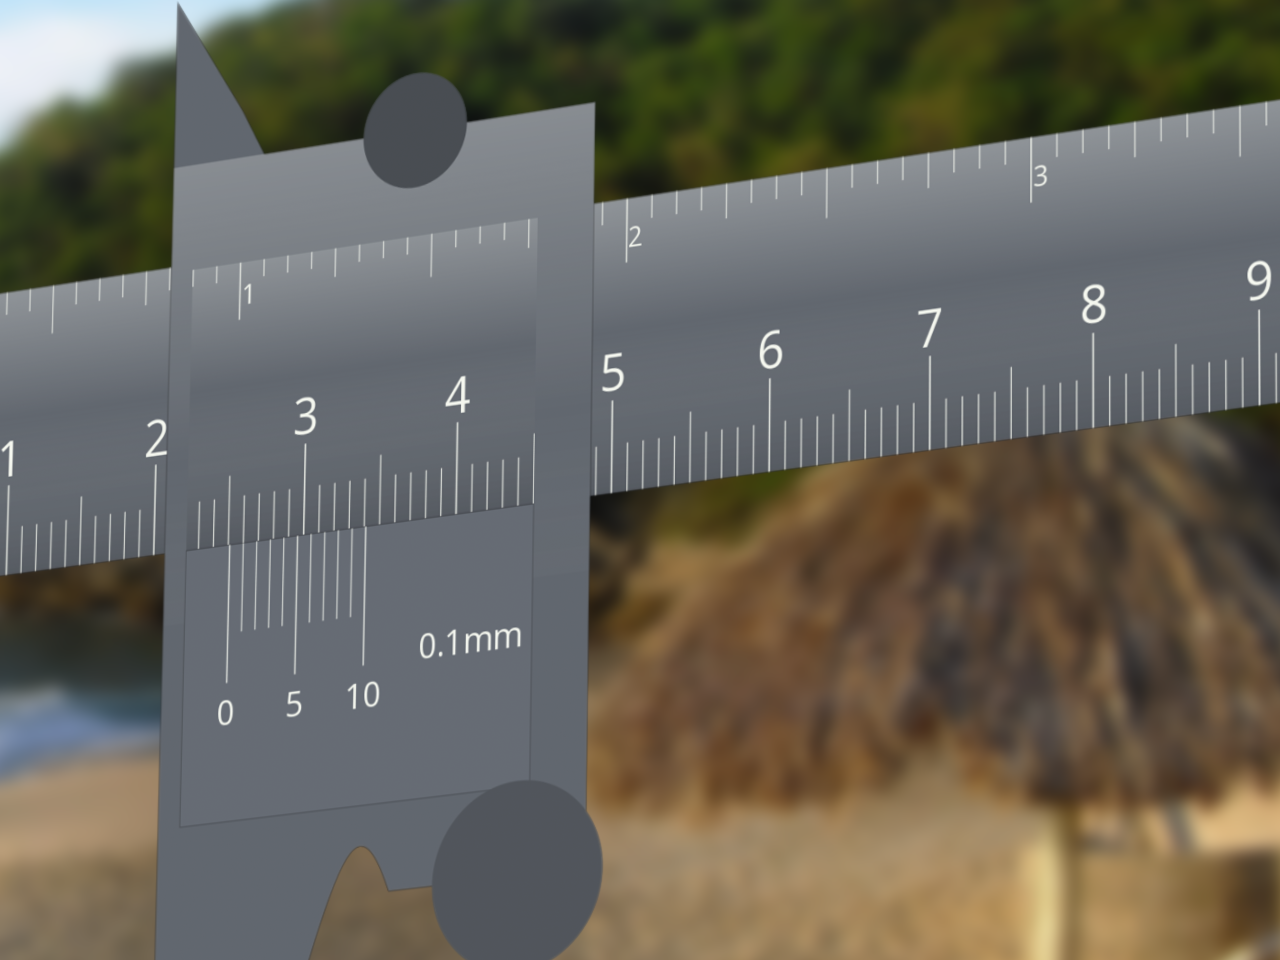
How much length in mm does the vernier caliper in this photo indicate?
25.1 mm
